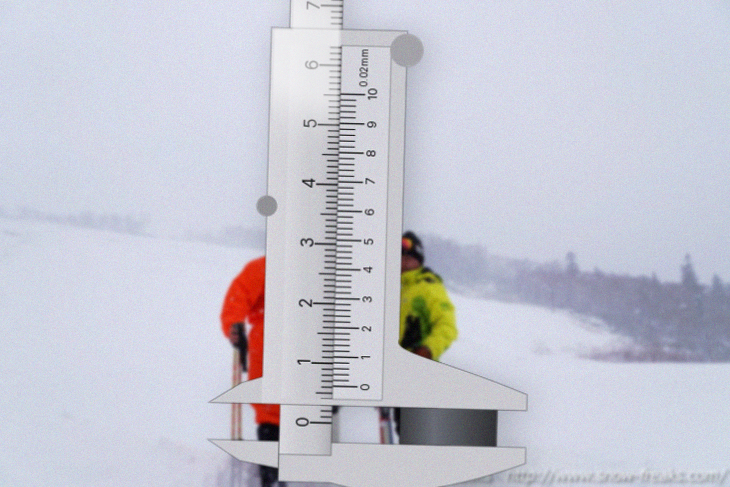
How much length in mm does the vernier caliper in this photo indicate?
6.2 mm
